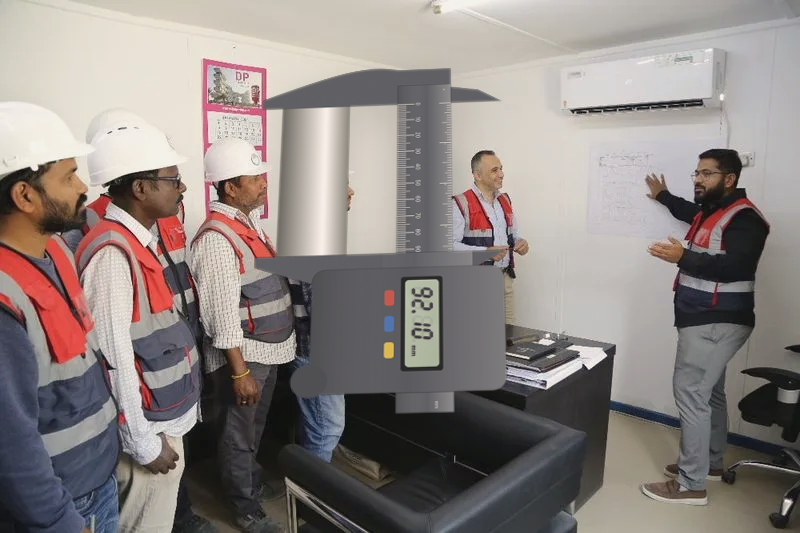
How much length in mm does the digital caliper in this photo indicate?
92.10 mm
